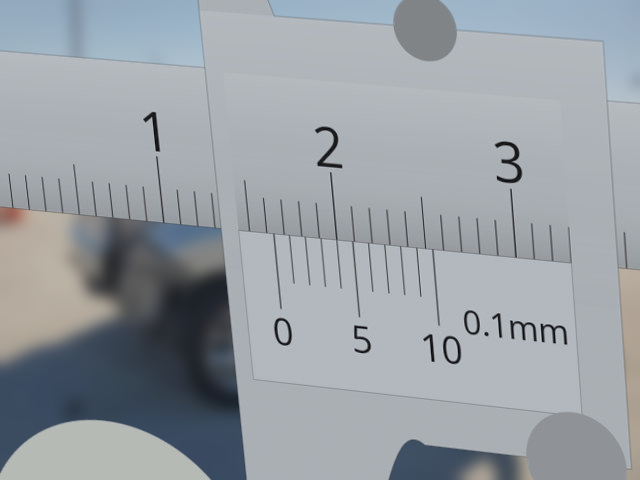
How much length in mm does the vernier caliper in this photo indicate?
16.4 mm
